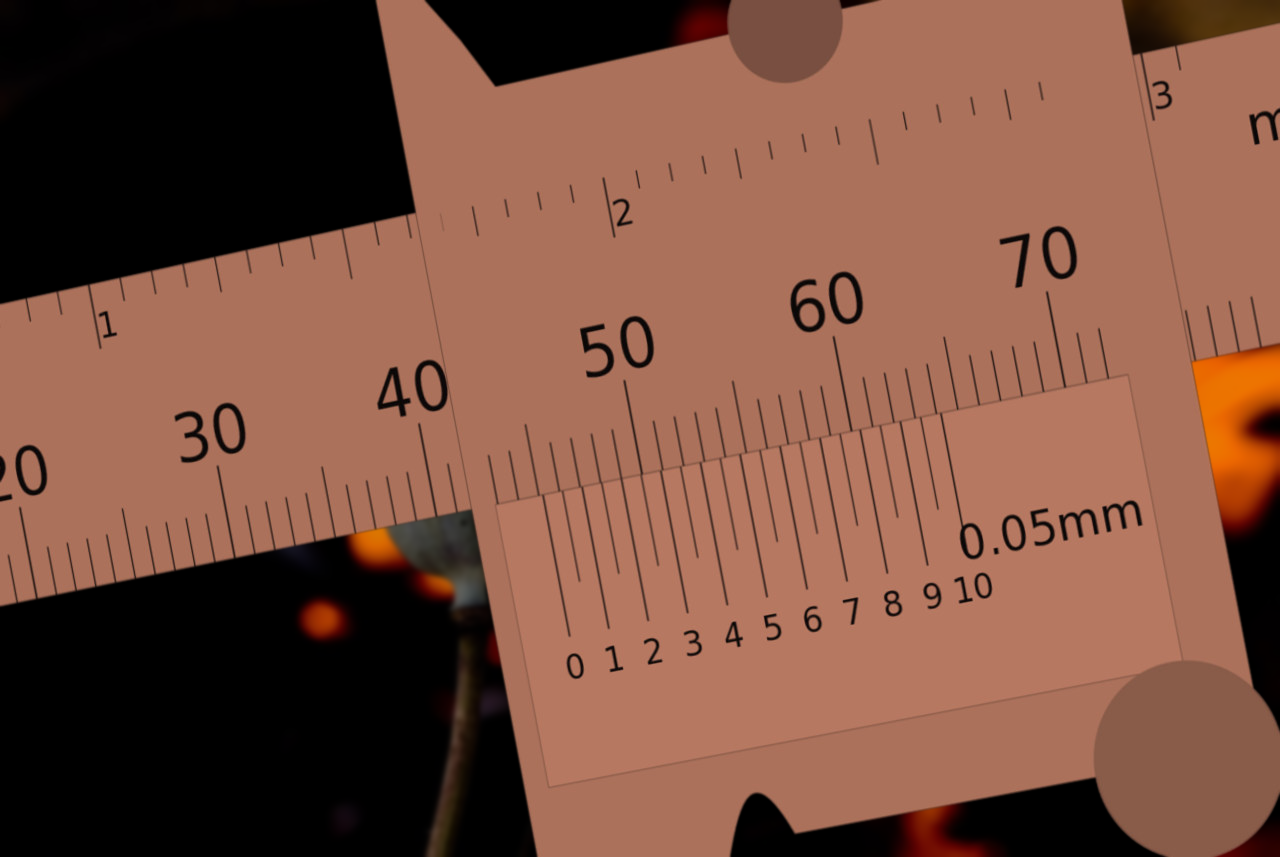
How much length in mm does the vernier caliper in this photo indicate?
45.2 mm
